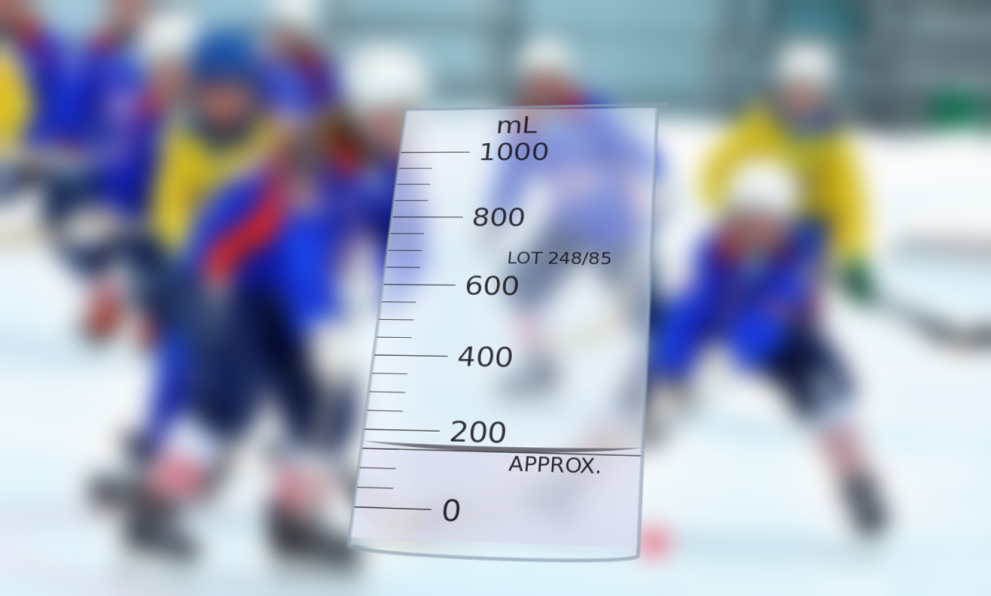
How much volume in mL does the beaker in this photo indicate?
150 mL
